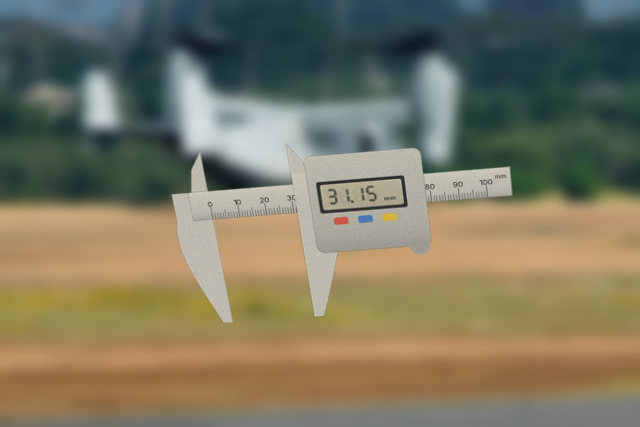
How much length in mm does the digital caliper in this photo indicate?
31.15 mm
